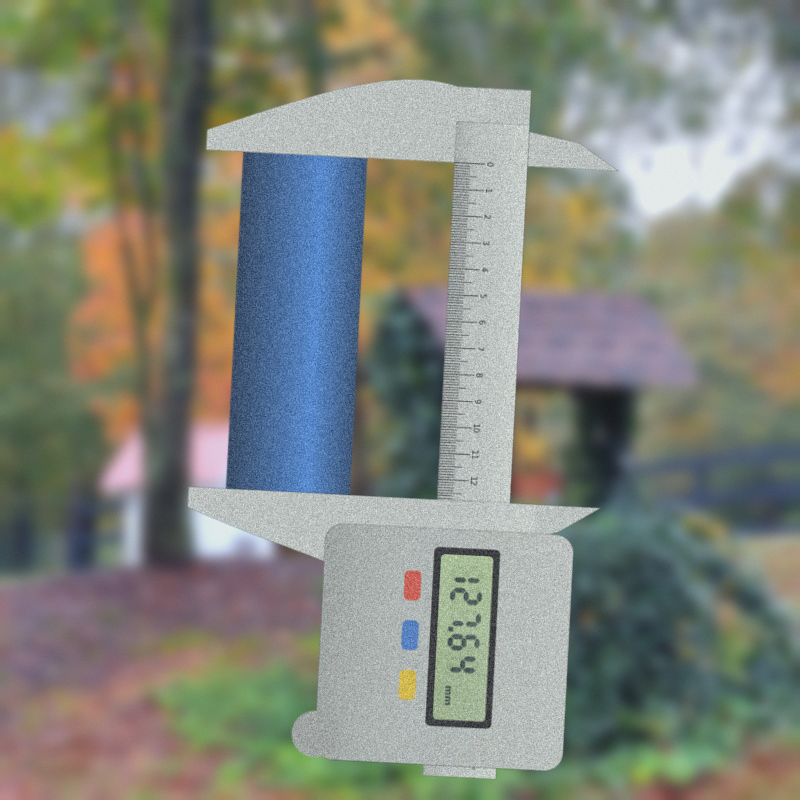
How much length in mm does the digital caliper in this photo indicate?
127.64 mm
